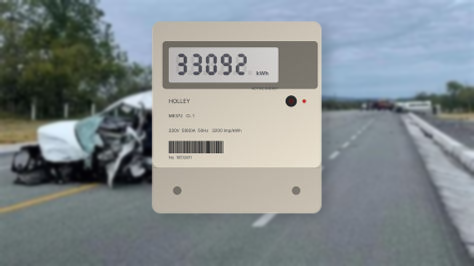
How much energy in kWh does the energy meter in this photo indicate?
33092 kWh
